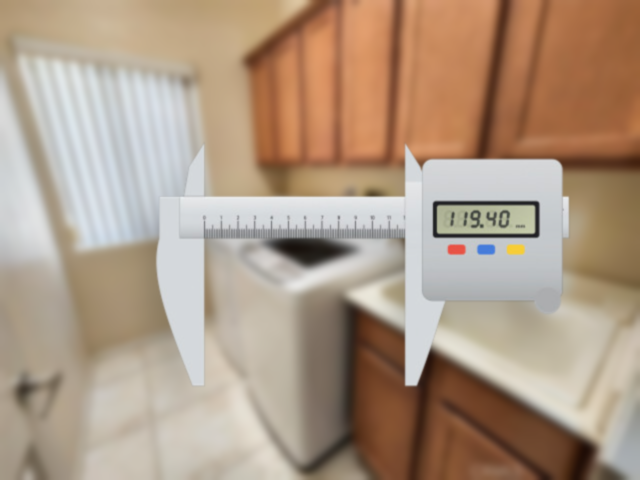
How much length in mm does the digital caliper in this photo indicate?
119.40 mm
